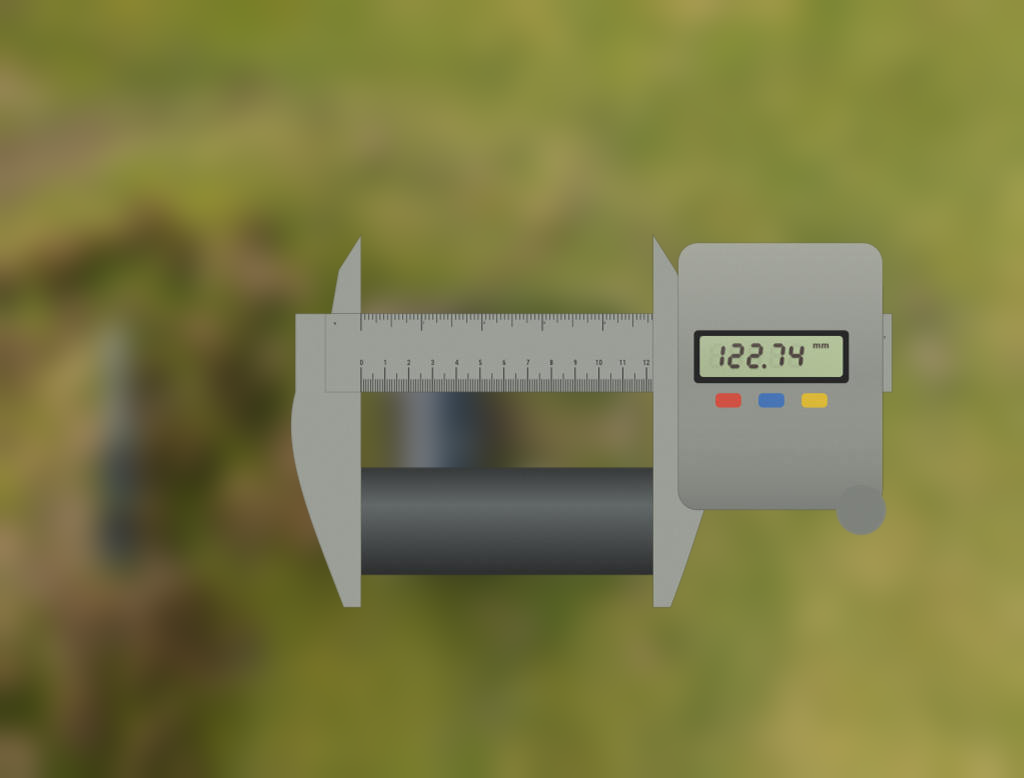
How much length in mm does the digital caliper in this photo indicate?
122.74 mm
